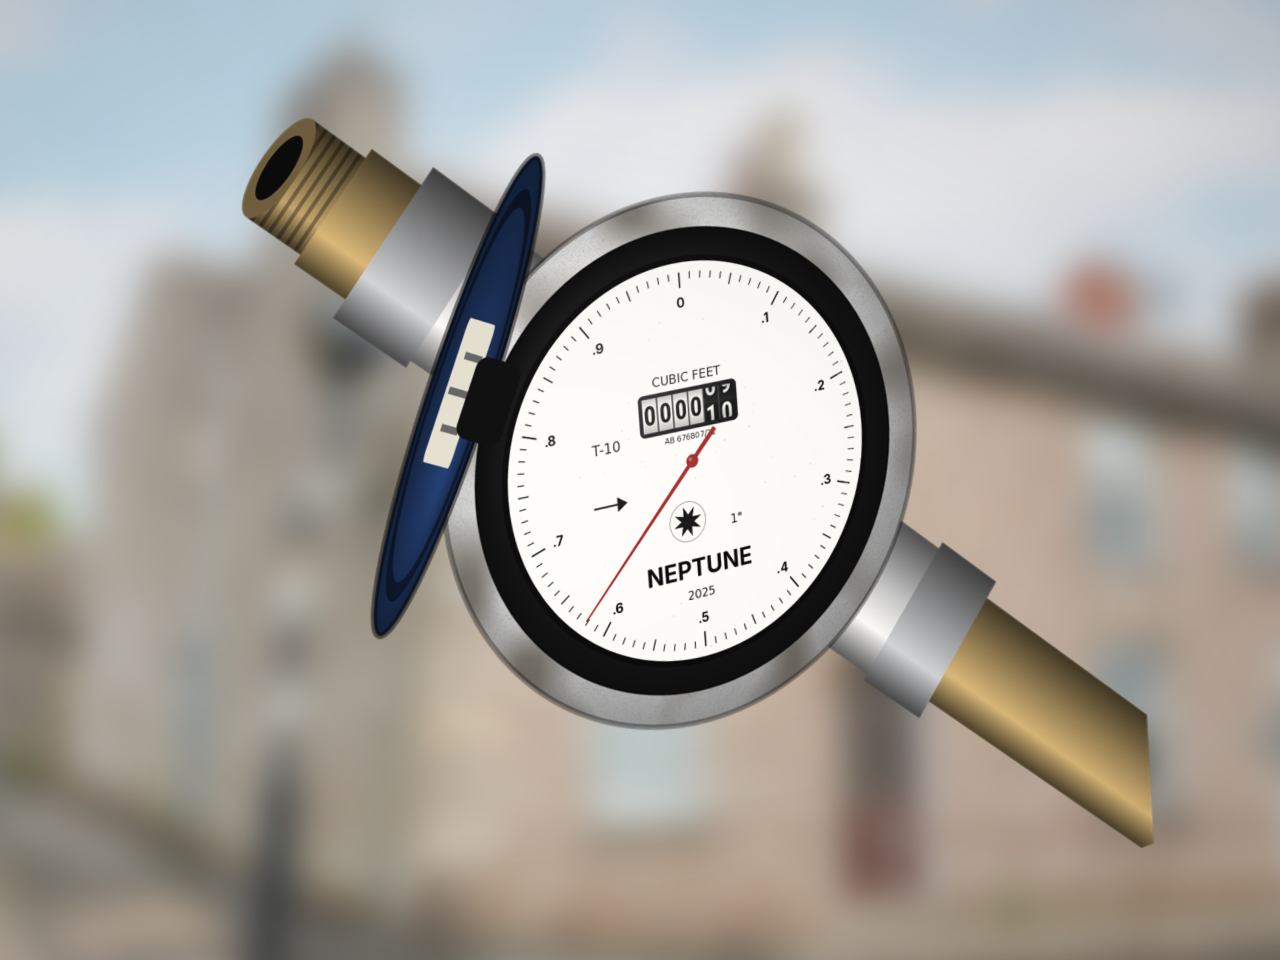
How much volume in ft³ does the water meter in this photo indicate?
9.62 ft³
